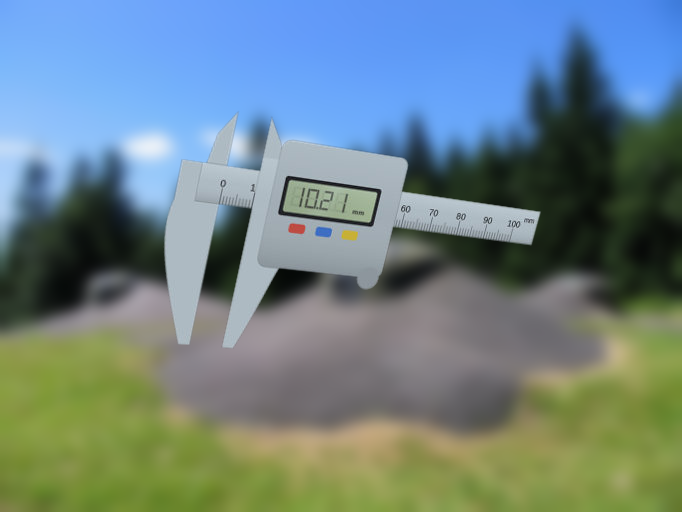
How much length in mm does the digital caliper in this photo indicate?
10.21 mm
